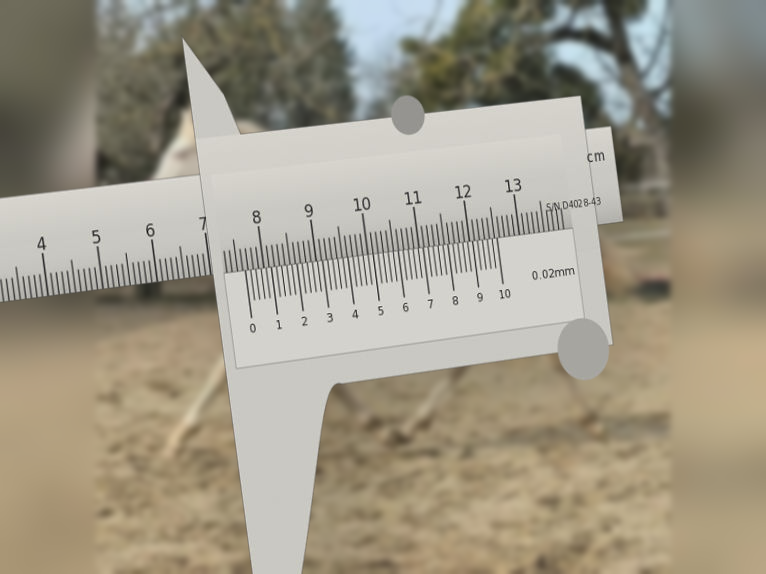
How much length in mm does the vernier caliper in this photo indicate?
76.5 mm
